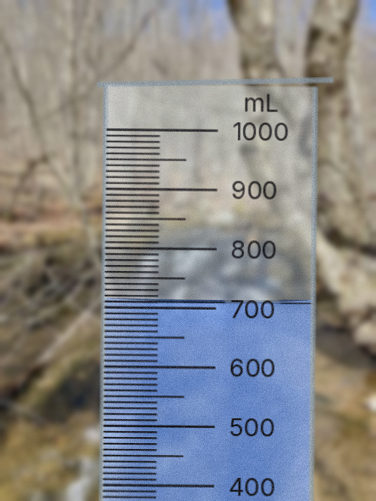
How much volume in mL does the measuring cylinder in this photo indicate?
710 mL
